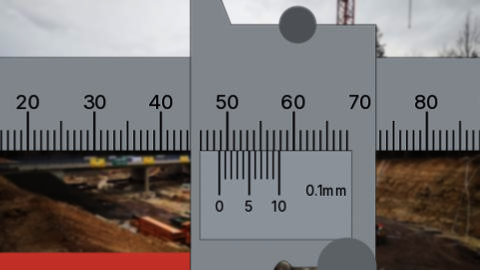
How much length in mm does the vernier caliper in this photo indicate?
48.8 mm
